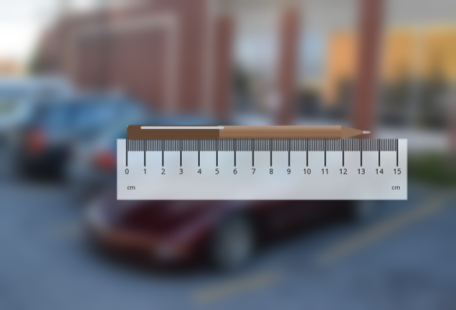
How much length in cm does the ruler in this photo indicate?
13.5 cm
